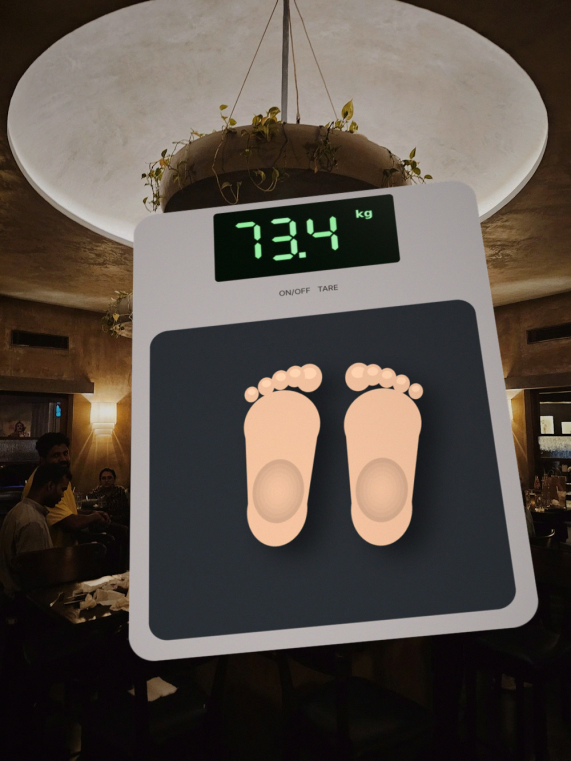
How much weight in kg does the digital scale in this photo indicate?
73.4 kg
